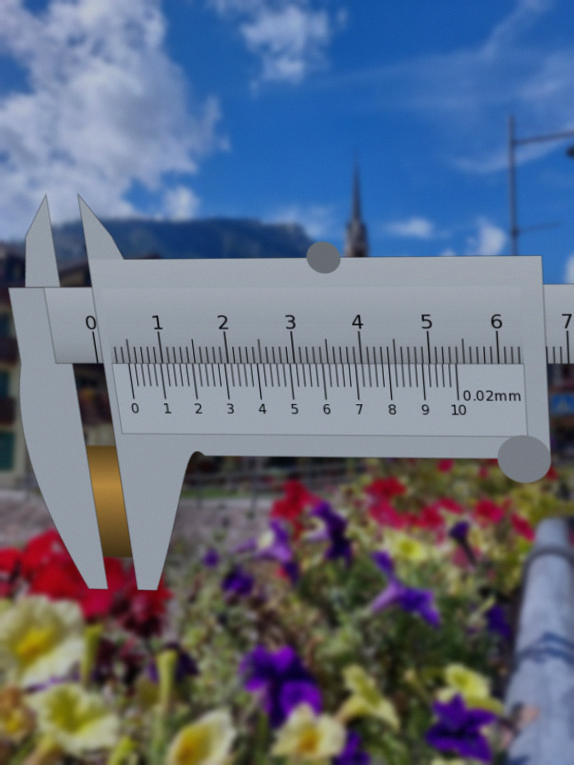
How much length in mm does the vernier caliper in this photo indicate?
4.8 mm
